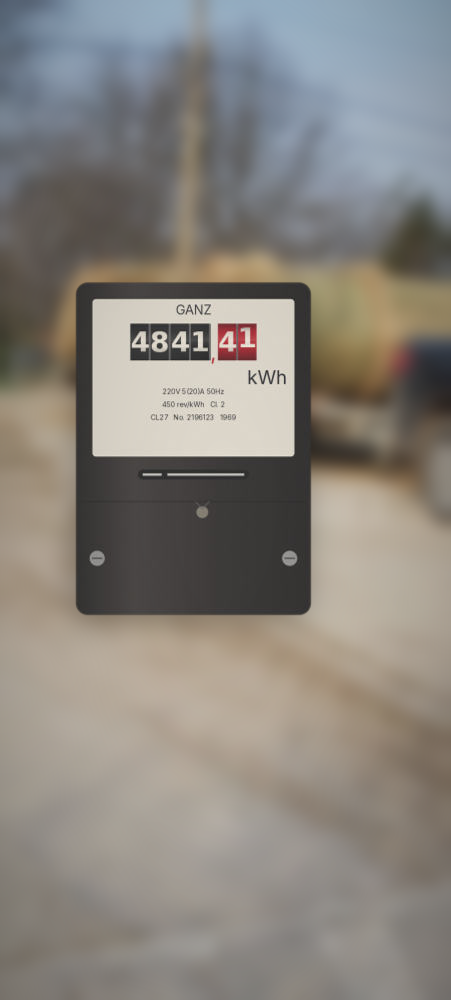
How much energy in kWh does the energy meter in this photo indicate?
4841.41 kWh
